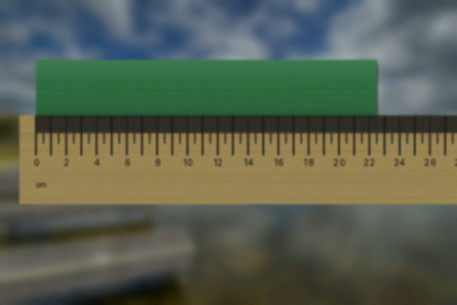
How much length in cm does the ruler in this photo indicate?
22.5 cm
